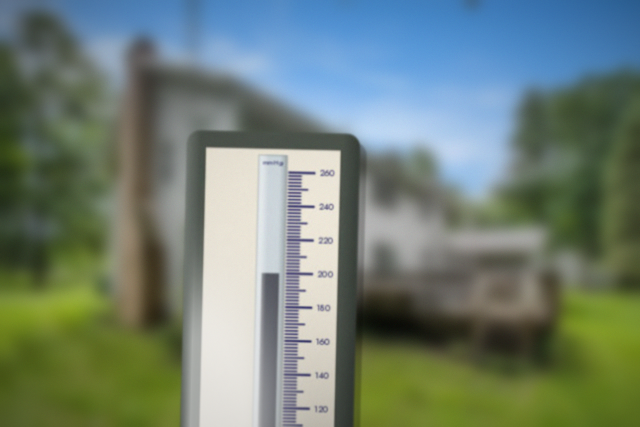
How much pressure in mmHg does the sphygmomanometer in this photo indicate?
200 mmHg
